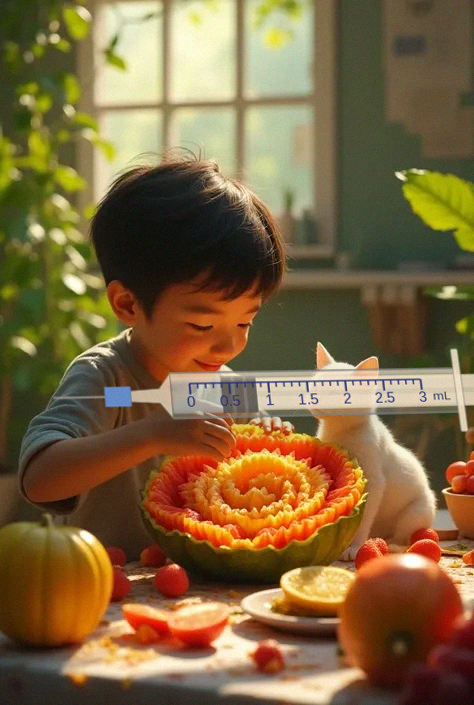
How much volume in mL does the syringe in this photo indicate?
0.4 mL
